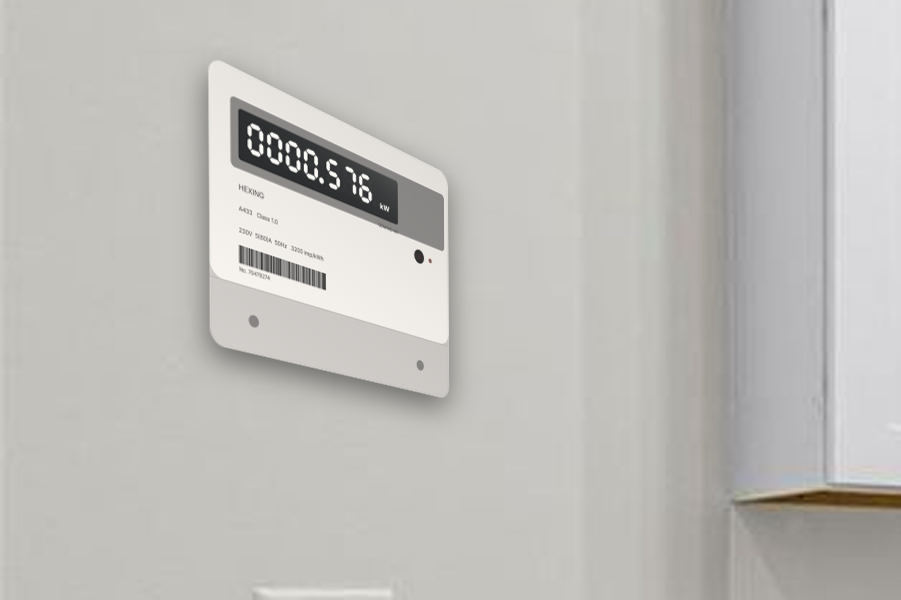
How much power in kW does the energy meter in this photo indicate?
0.576 kW
